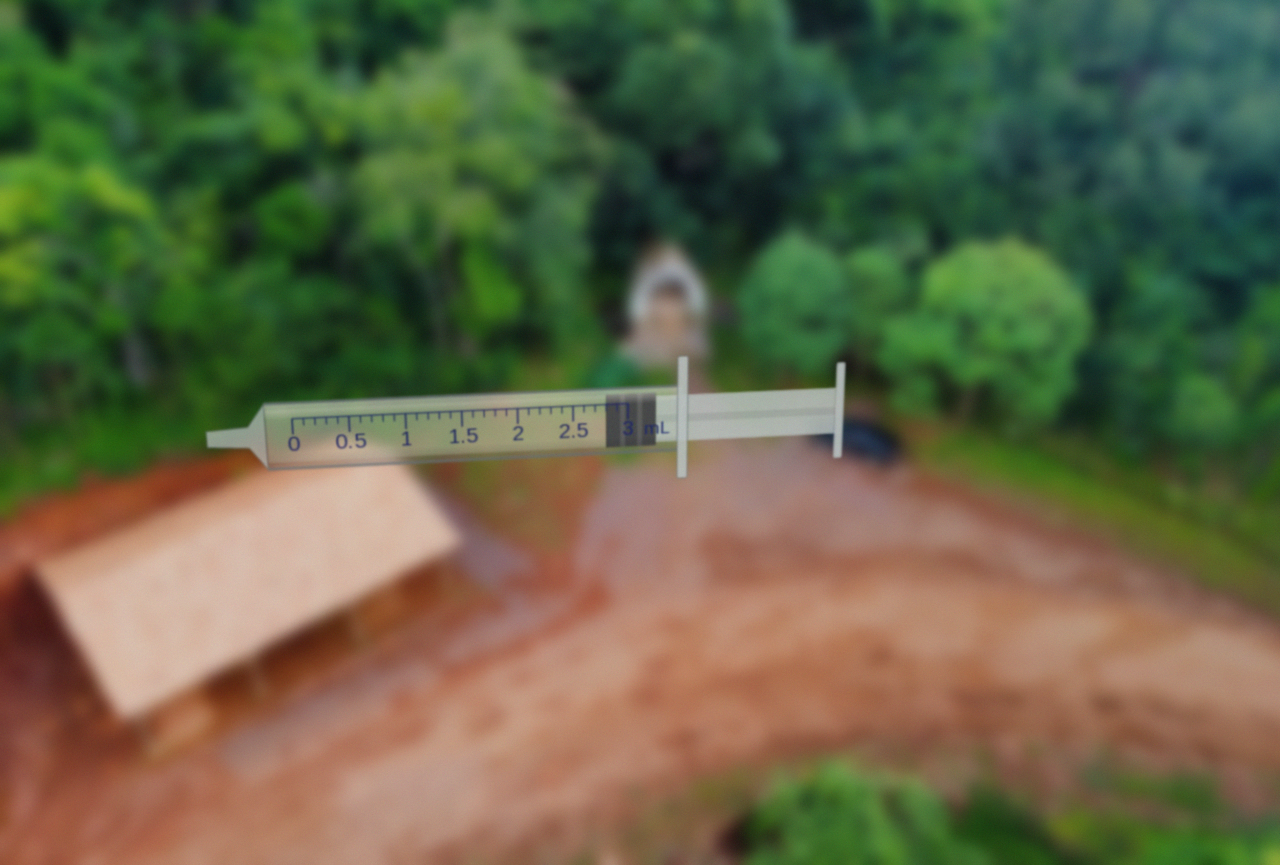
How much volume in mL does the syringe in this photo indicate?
2.8 mL
